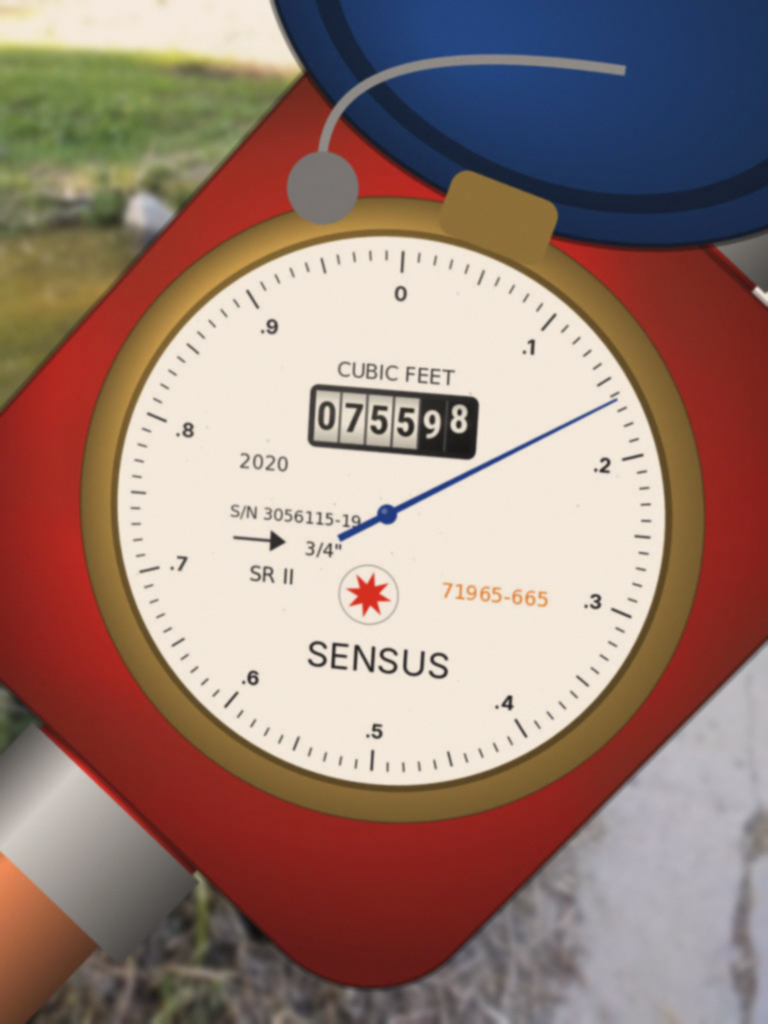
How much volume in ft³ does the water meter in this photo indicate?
75598.16 ft³
